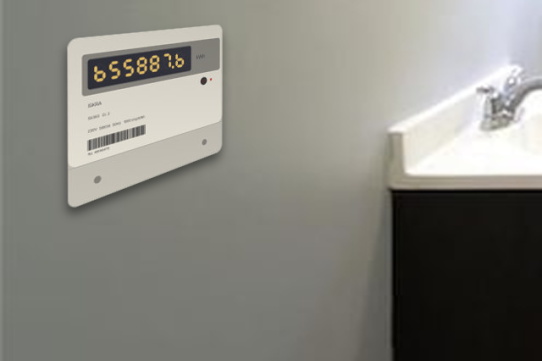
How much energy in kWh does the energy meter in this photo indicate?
655887.6 kWh
